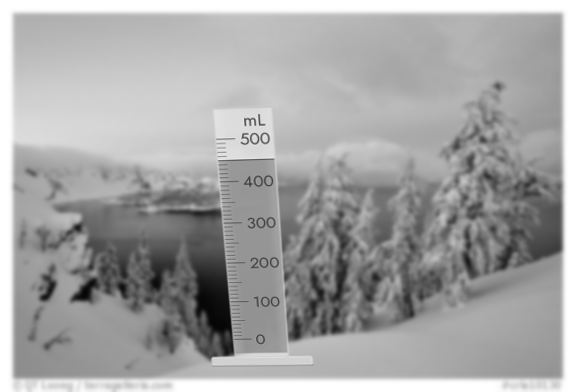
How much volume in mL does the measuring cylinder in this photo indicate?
450 mL
